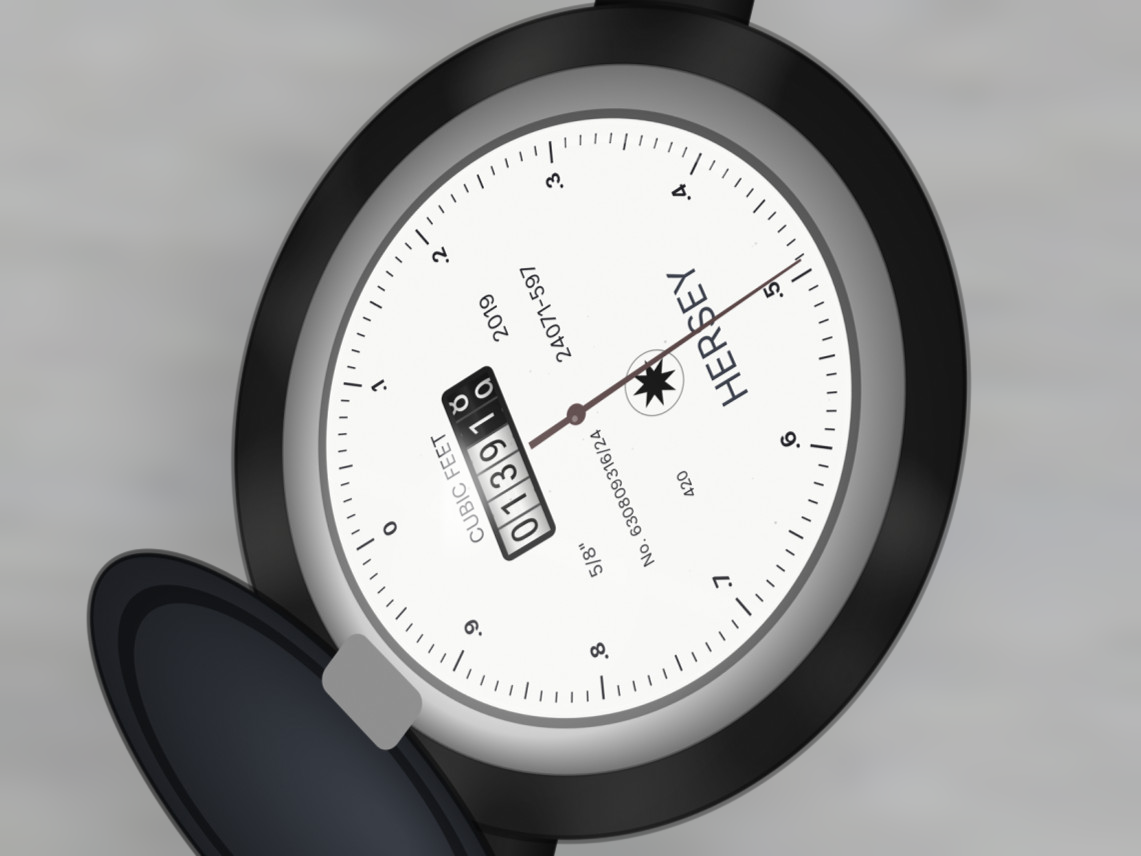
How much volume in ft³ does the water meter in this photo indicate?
13918.49 ft³
